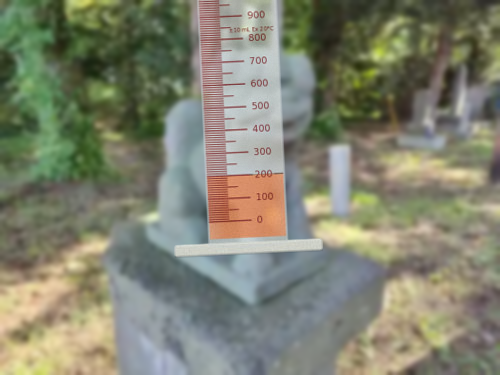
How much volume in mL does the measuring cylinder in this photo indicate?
200 mL
